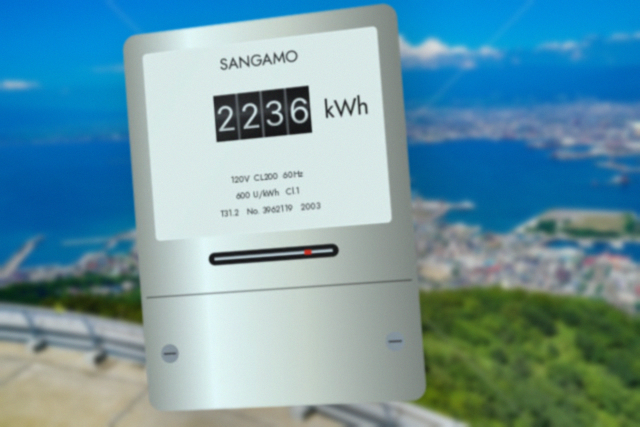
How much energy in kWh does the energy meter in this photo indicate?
2236 kWh
